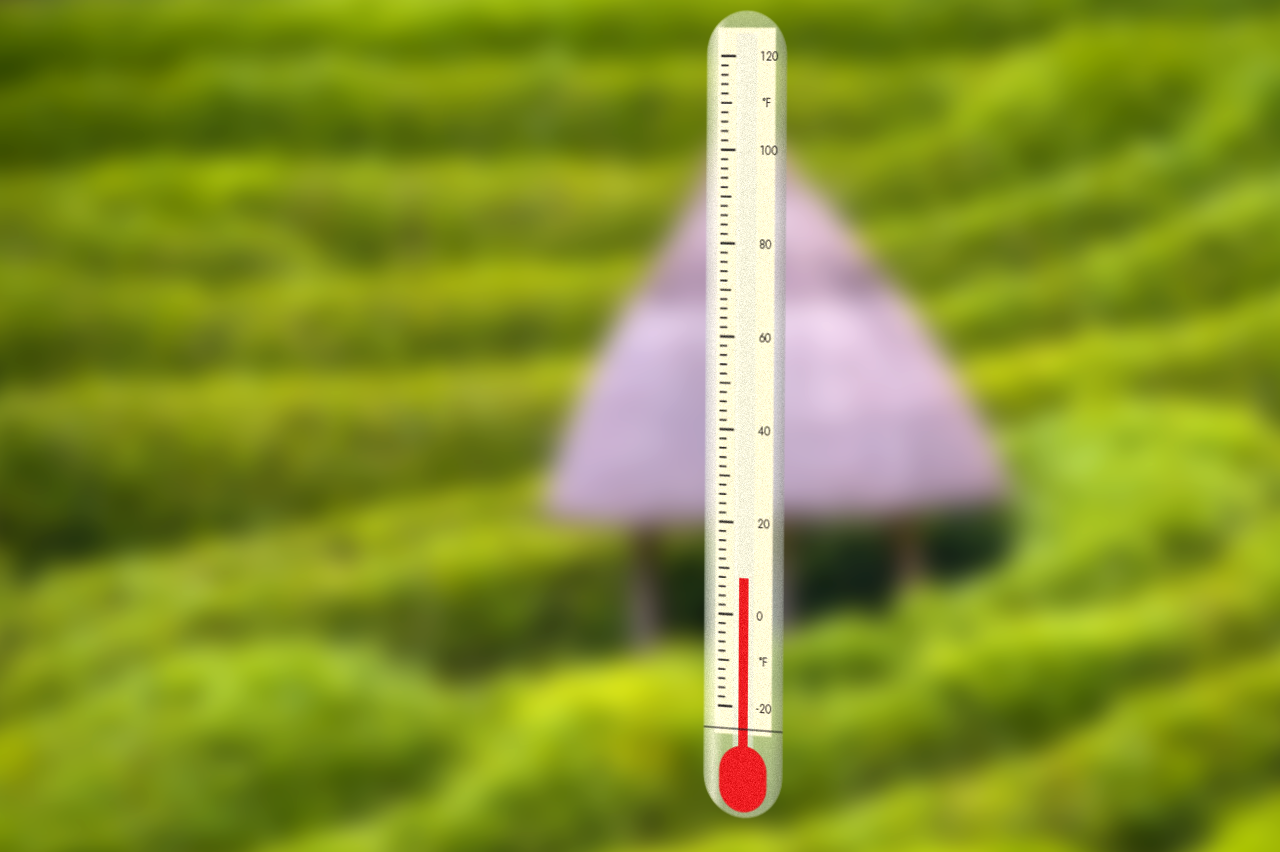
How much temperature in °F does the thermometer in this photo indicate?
8 °F
